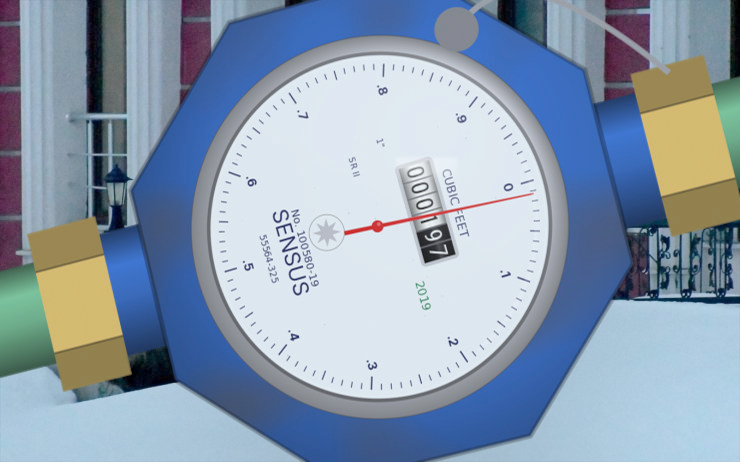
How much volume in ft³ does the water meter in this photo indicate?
197.01 ft³
